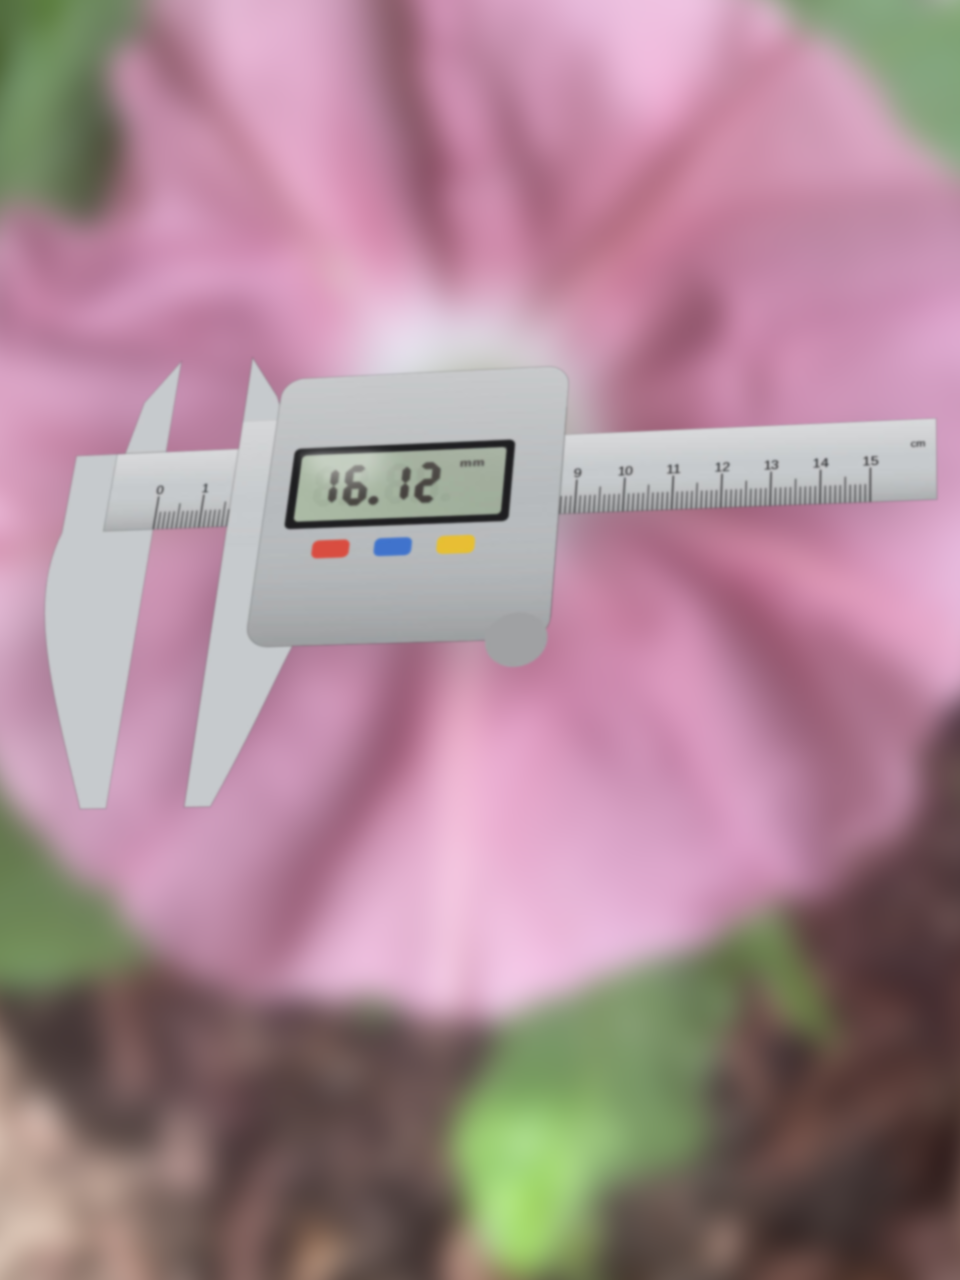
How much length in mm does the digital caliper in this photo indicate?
16.12 mm
